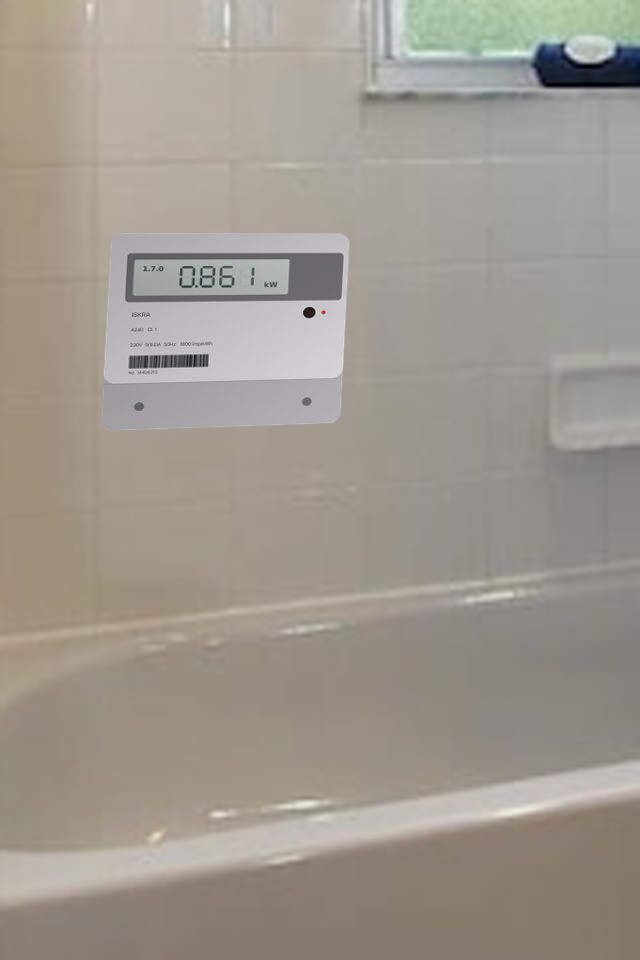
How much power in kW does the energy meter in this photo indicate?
0.861 kW
